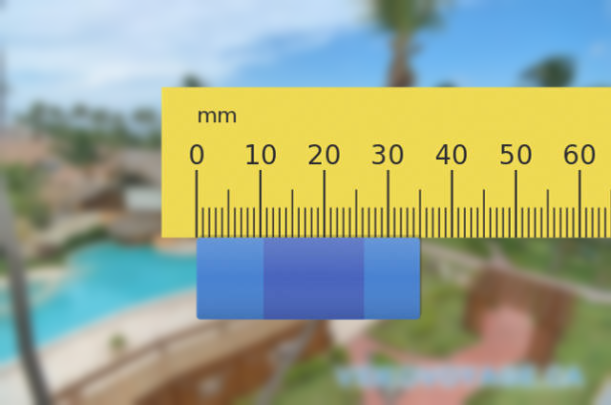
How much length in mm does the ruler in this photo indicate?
35 mm
